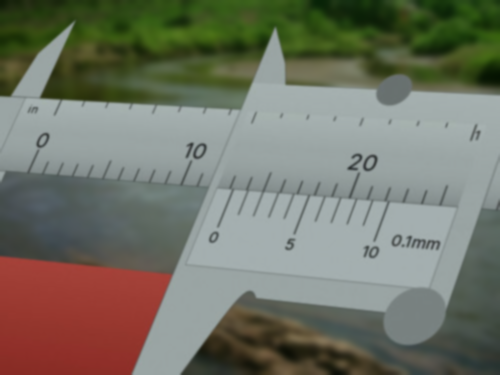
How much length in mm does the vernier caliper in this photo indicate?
13.2 mm
